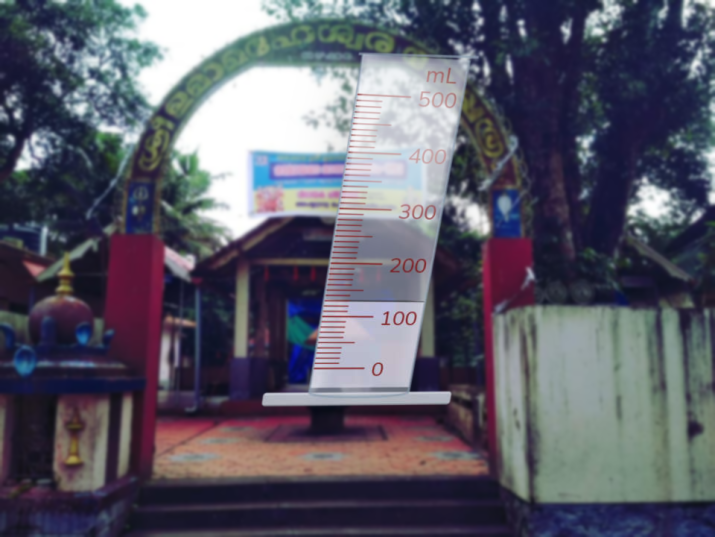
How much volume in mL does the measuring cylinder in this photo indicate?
130 mL
